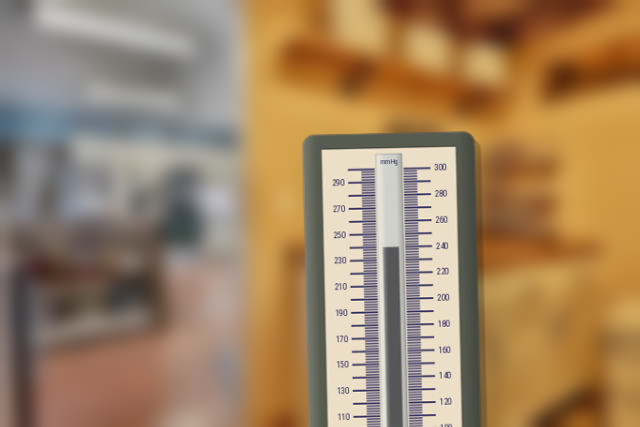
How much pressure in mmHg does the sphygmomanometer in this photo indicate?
240 mmHg
